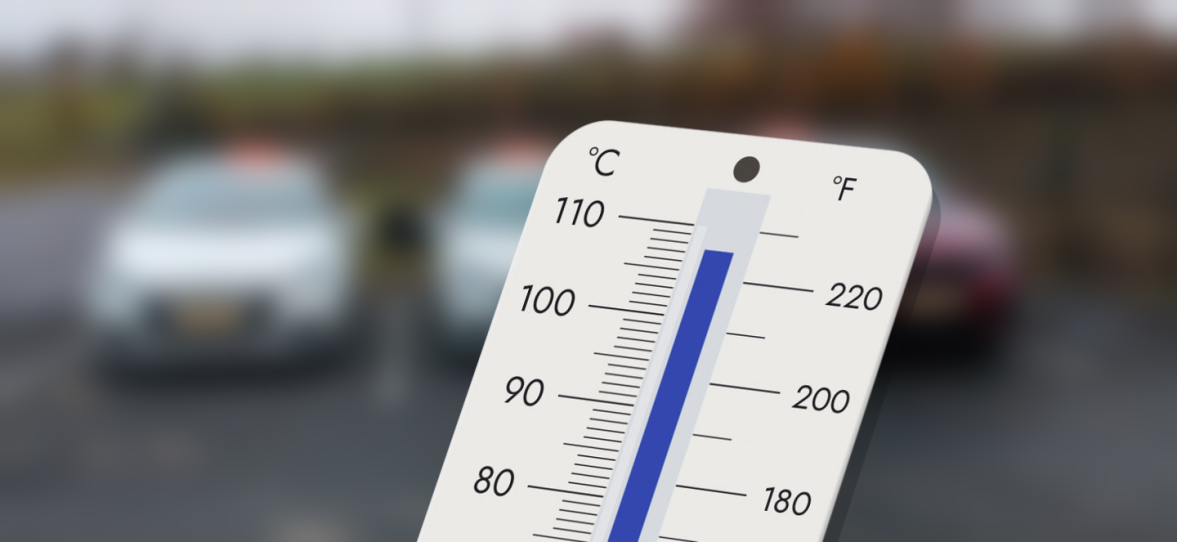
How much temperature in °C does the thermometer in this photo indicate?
107.5 °C
